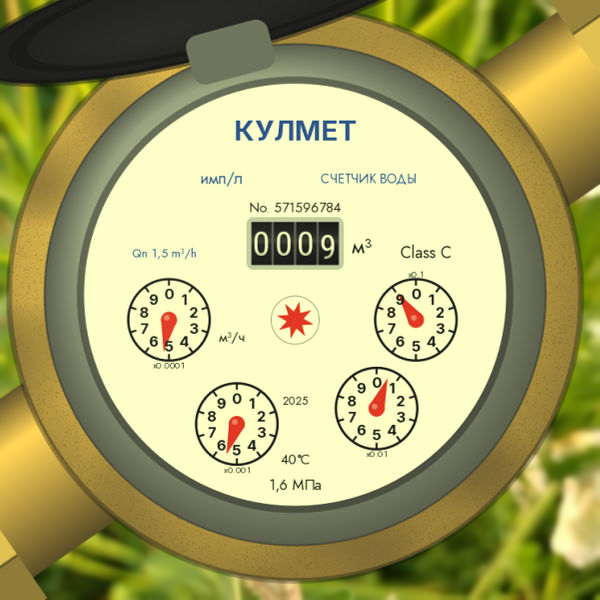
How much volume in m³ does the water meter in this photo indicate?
8.9055 m³
